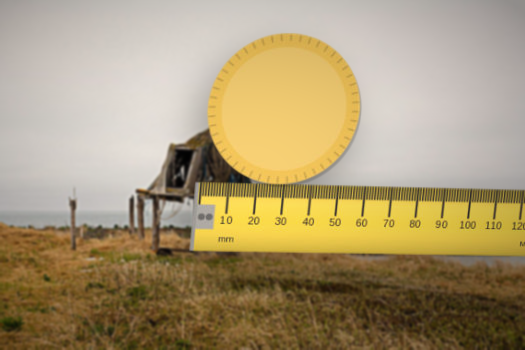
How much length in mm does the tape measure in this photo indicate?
55 mm
